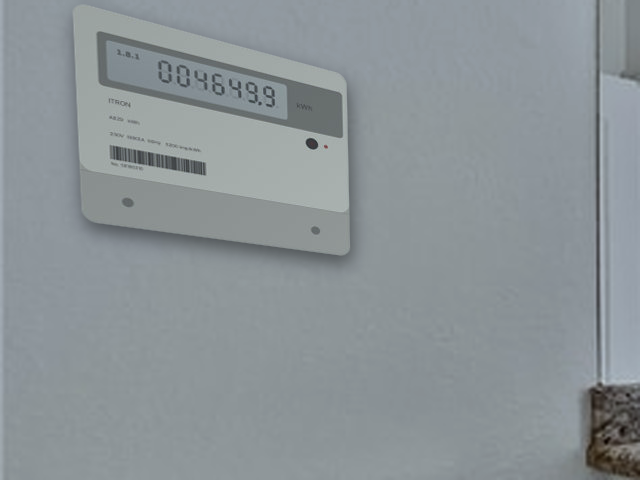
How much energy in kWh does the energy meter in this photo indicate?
4649.9 kWh
